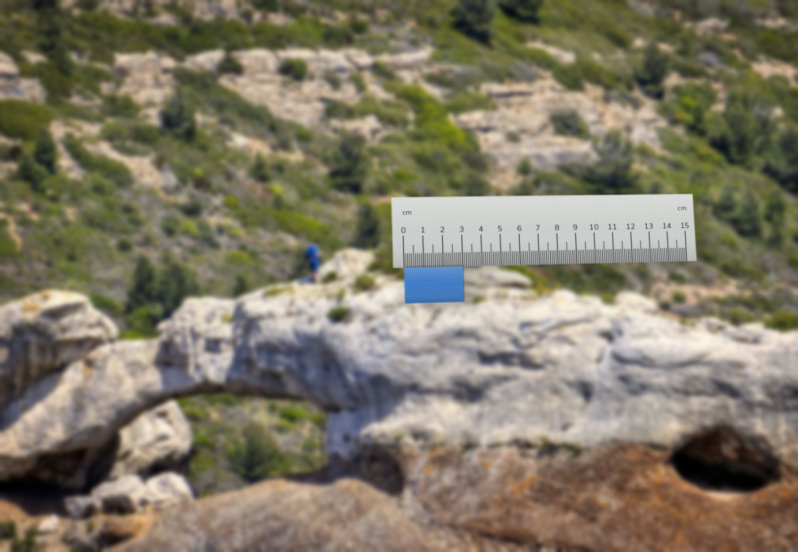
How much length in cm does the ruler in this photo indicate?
3 cm
